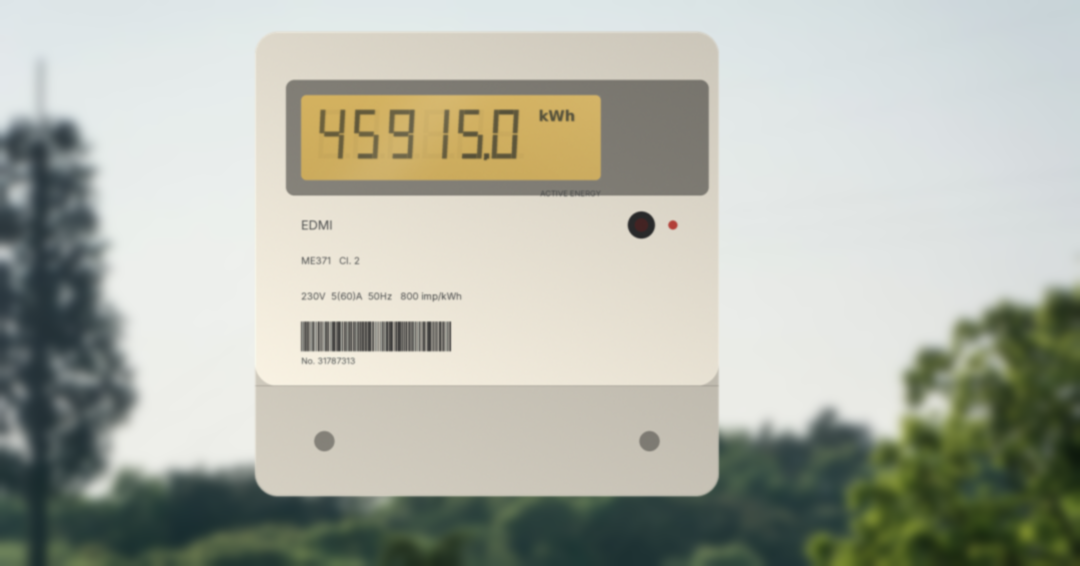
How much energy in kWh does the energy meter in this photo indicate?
45915.0 kWh
